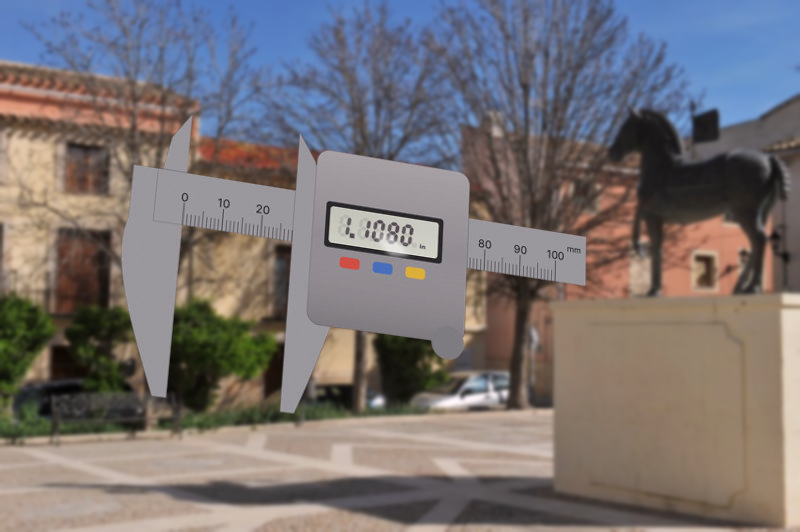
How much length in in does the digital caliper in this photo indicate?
1.1080 in
